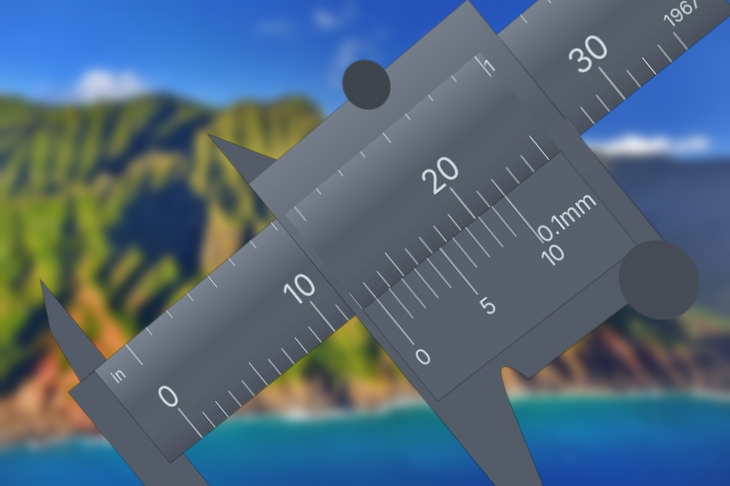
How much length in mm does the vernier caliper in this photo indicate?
13.0 mm
